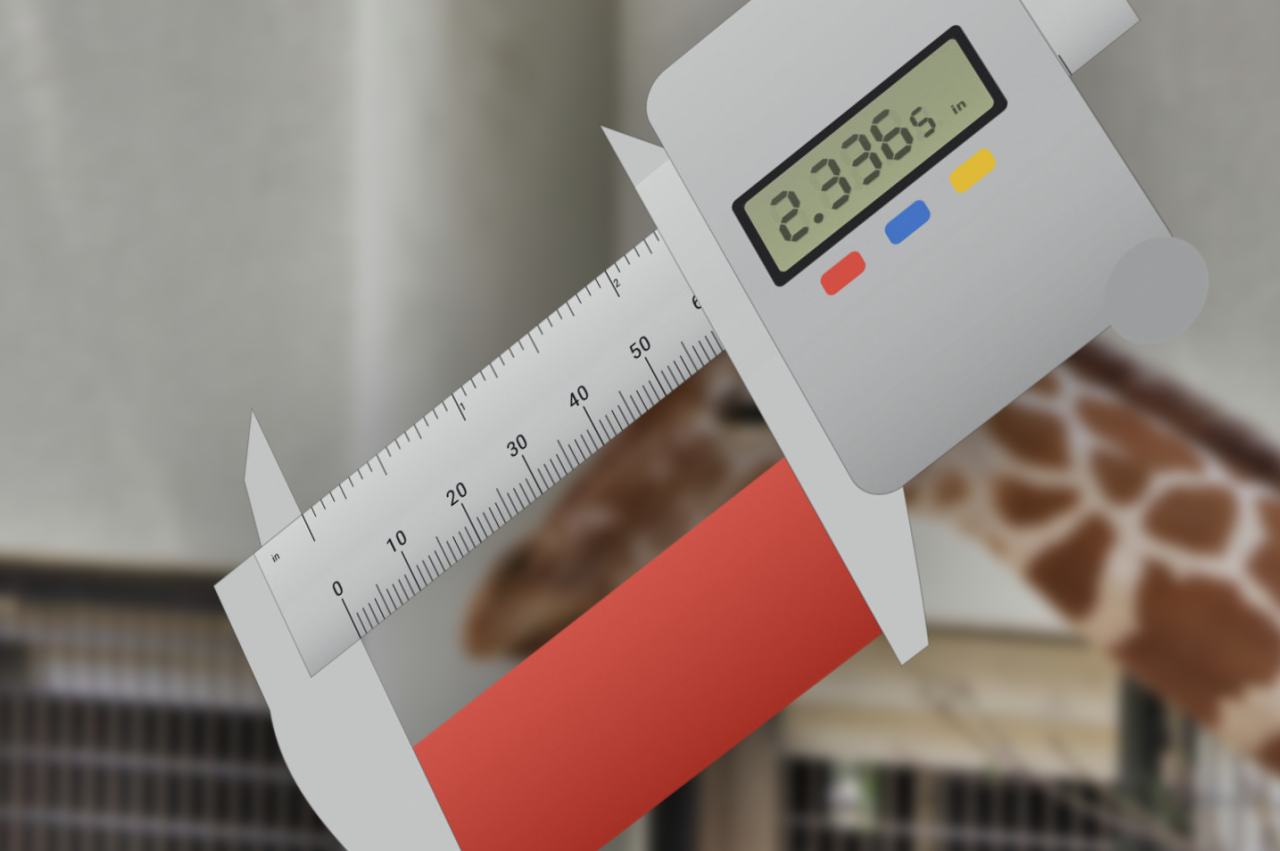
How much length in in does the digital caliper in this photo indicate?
2.3365 in
